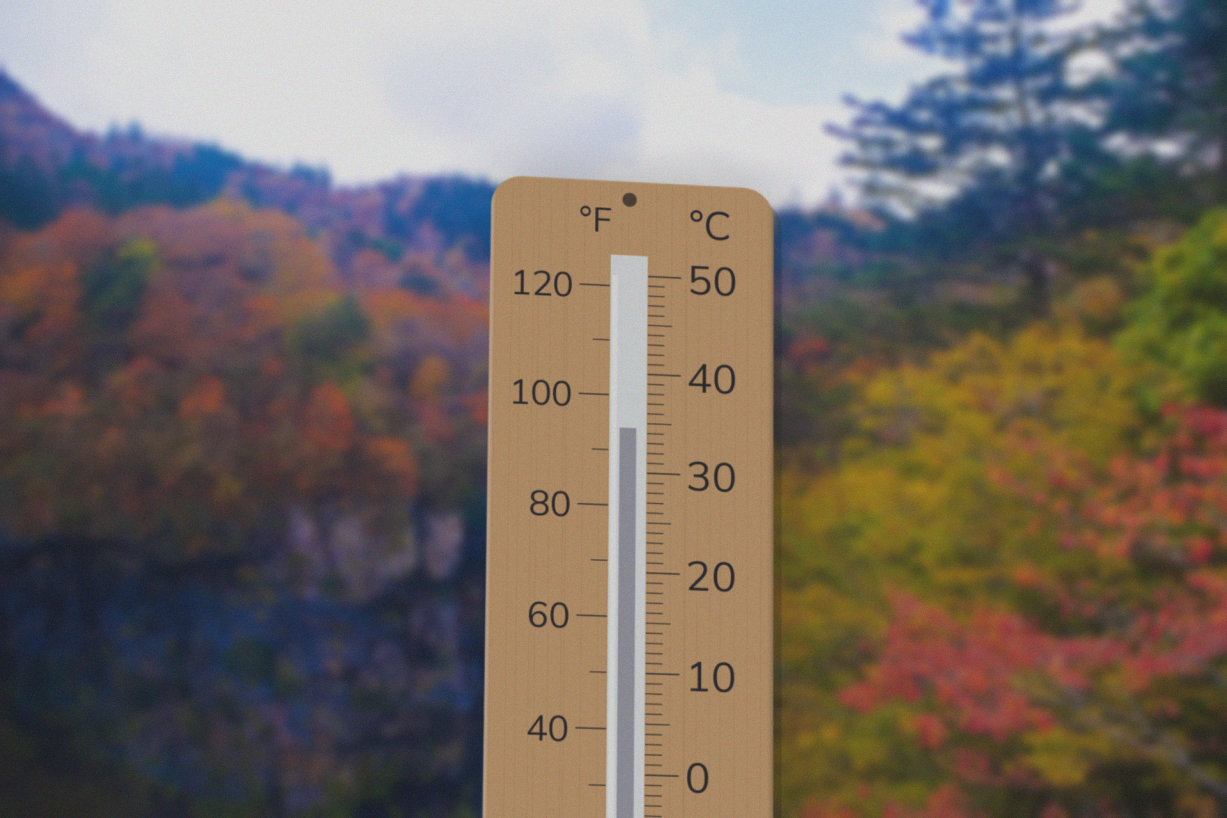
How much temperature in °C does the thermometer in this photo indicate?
34.5 °C
